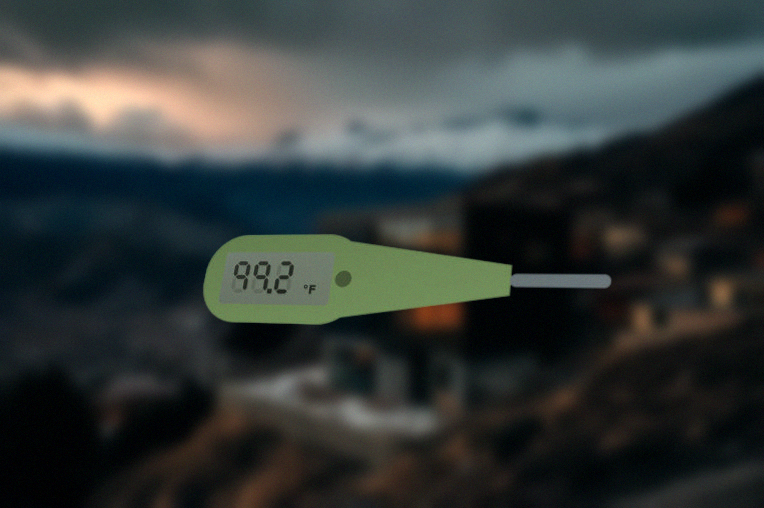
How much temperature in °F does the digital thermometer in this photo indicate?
99.2 °F
